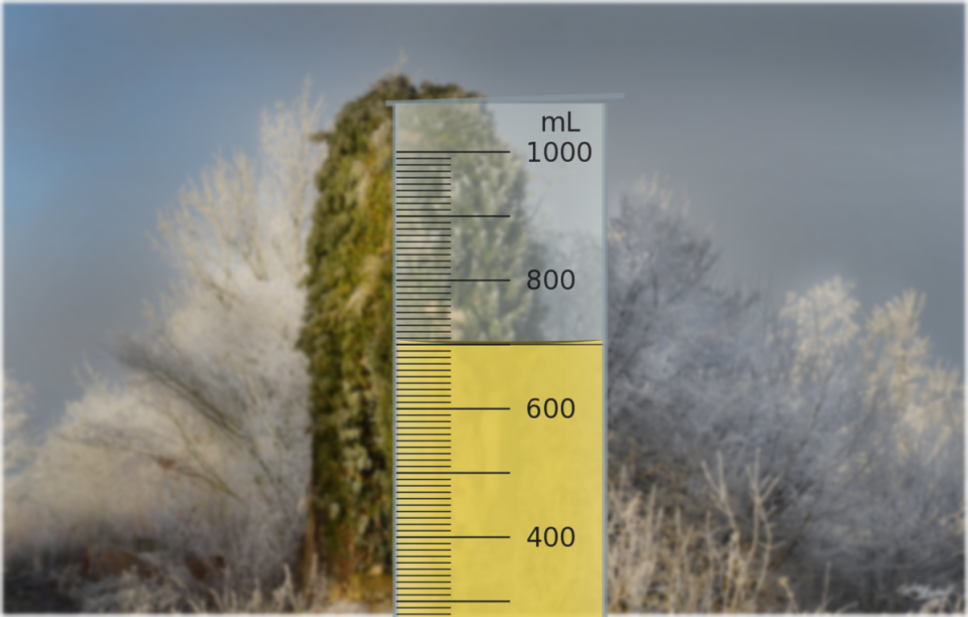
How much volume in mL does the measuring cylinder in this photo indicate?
700 mL
